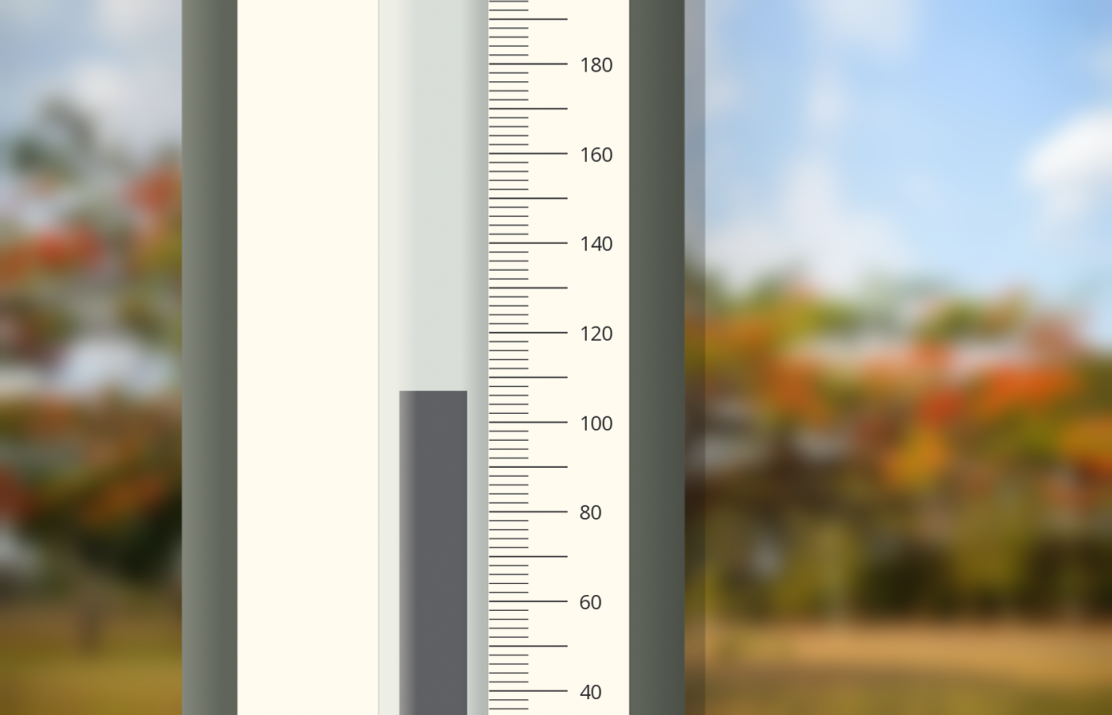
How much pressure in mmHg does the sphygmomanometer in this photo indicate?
107 mmHg
